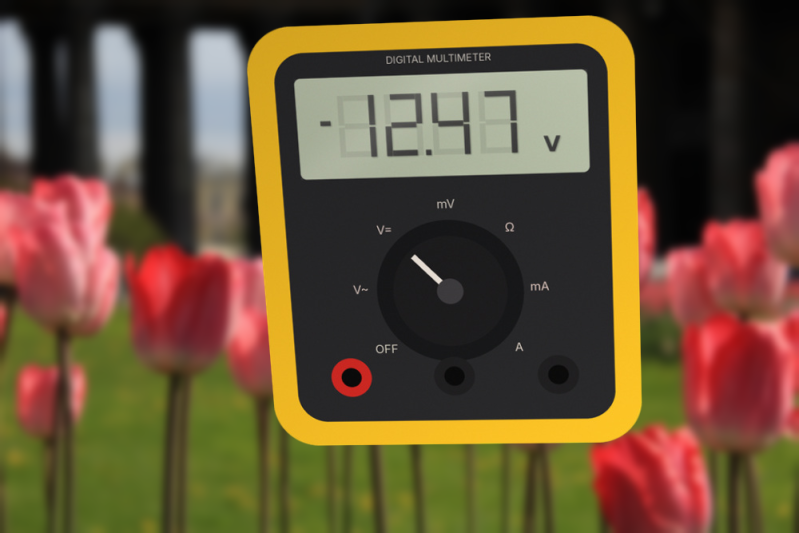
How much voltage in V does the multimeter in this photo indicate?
-12.47 V
